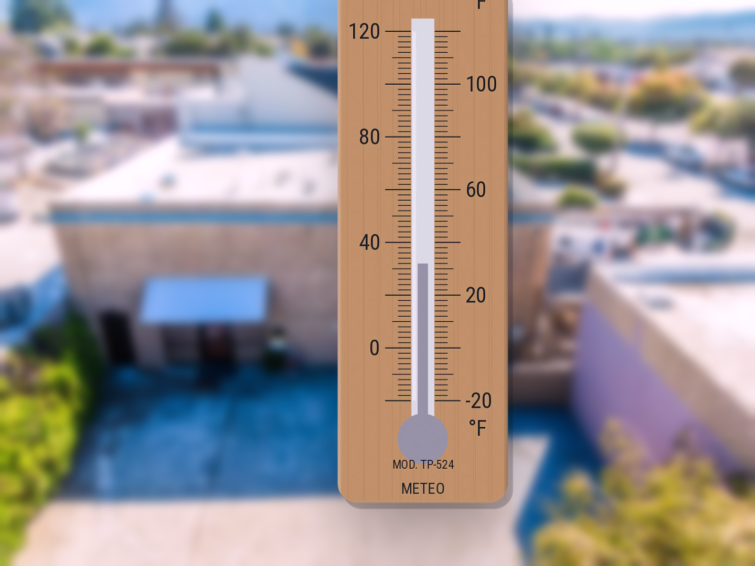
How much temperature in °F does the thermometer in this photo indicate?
32 °F
